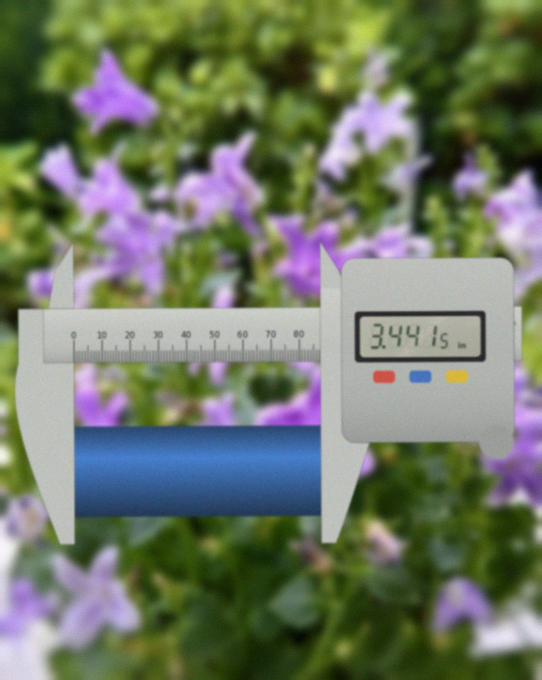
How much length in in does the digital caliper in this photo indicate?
3.4415 in
